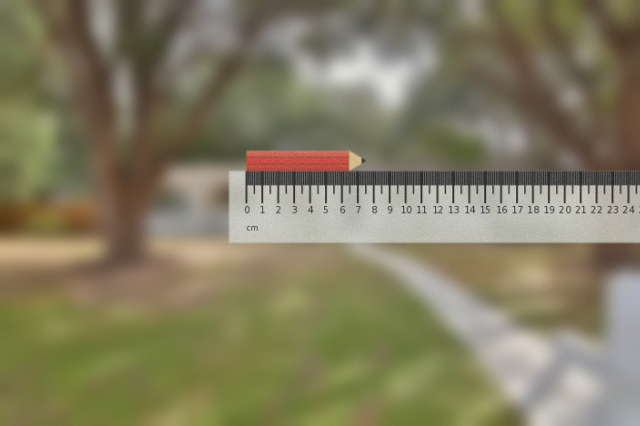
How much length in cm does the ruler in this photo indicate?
7.5 cm
